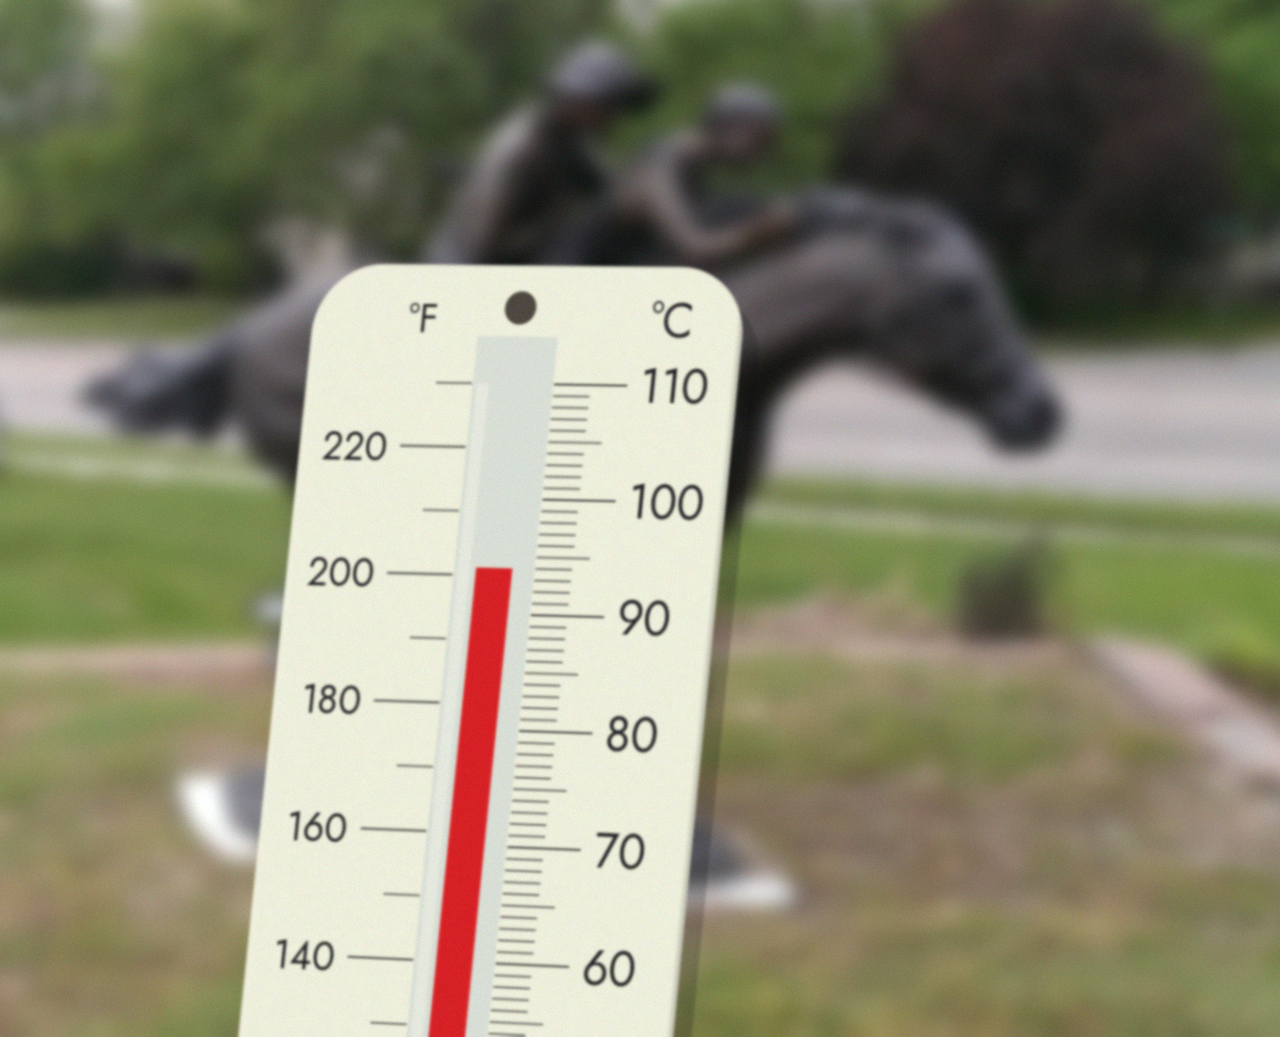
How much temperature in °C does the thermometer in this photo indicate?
94 °C
